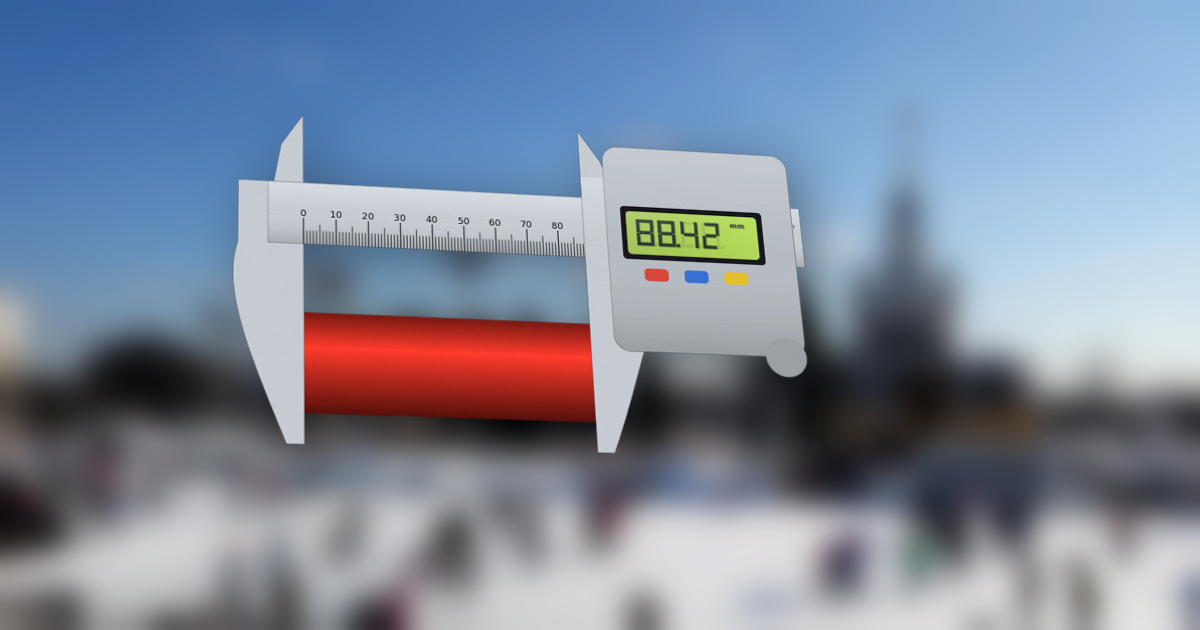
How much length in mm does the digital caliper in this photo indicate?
88.42 mm
